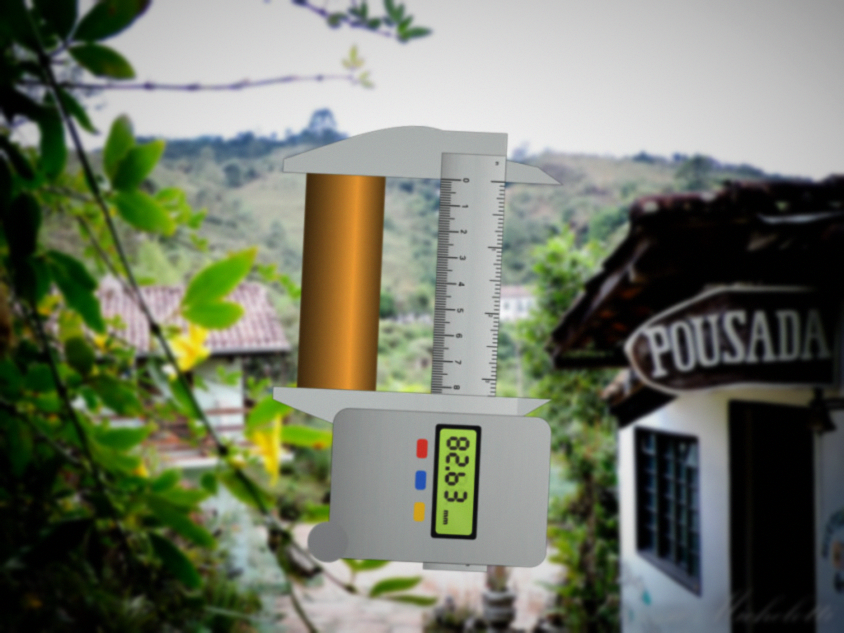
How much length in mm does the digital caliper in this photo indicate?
82.63 mm
